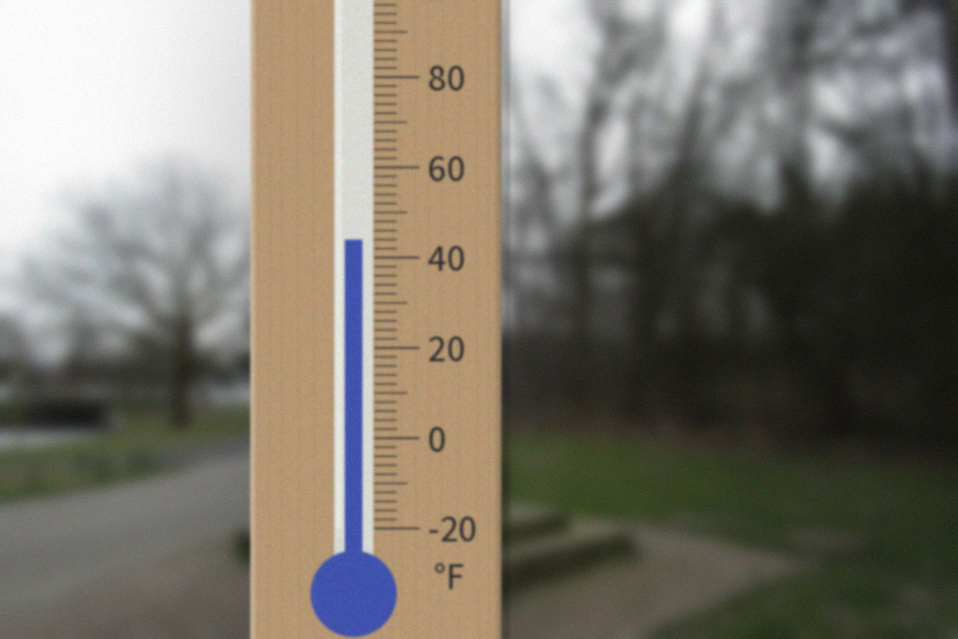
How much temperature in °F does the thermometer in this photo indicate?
44 °F
